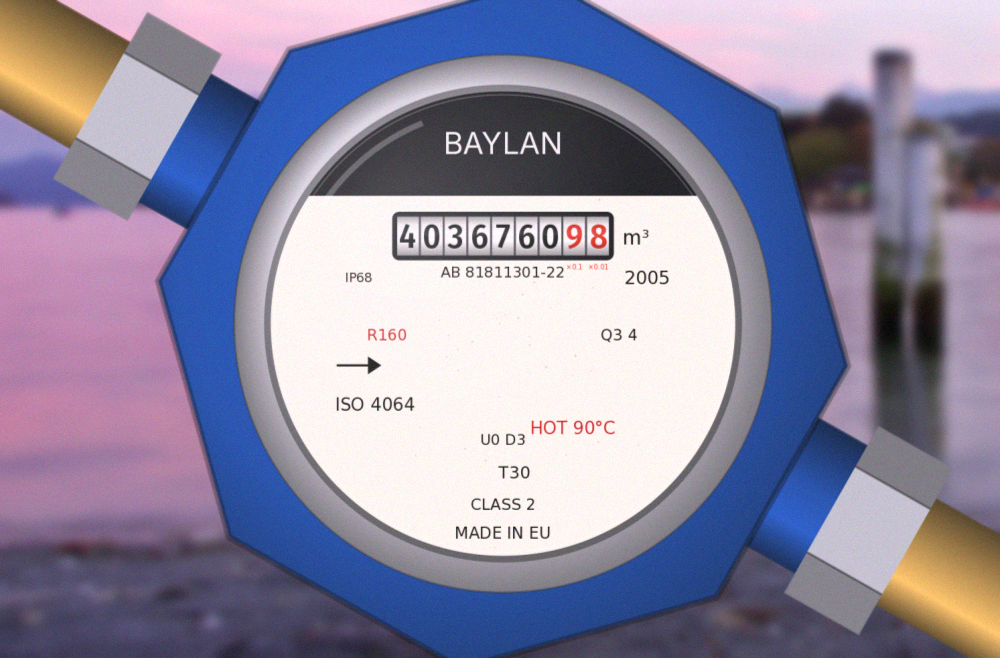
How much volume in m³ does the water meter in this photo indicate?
4036760.98 m³
